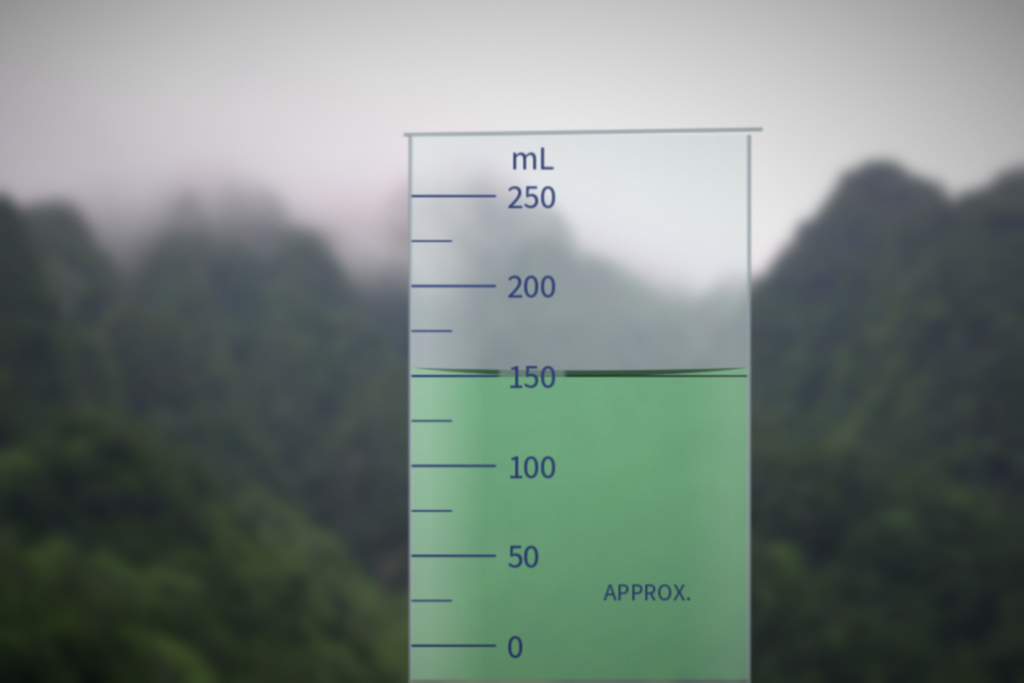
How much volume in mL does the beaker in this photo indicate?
150 mL
